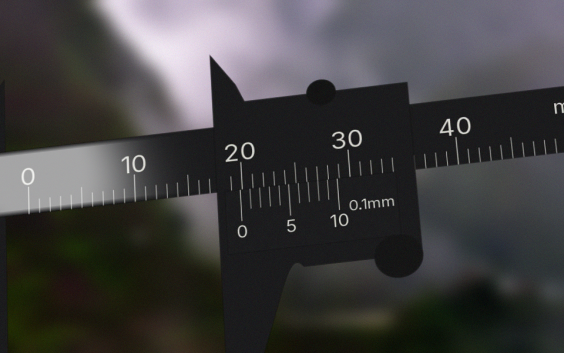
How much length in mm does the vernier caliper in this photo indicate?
19.8 mm
